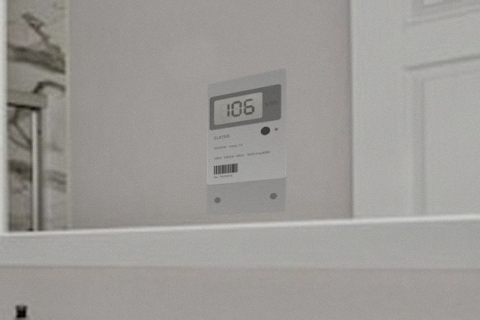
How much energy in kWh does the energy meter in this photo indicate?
106 kWh
